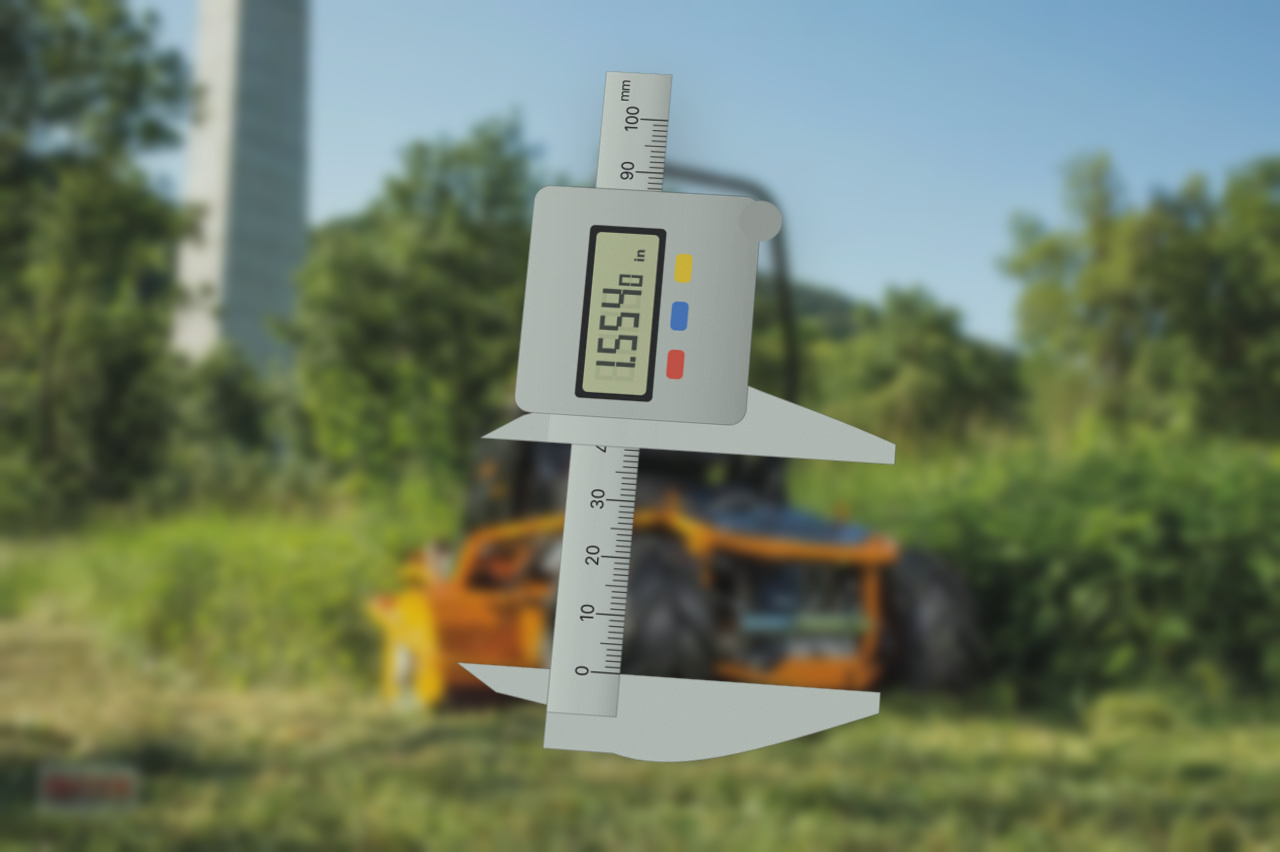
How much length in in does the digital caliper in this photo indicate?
1.5540 in
